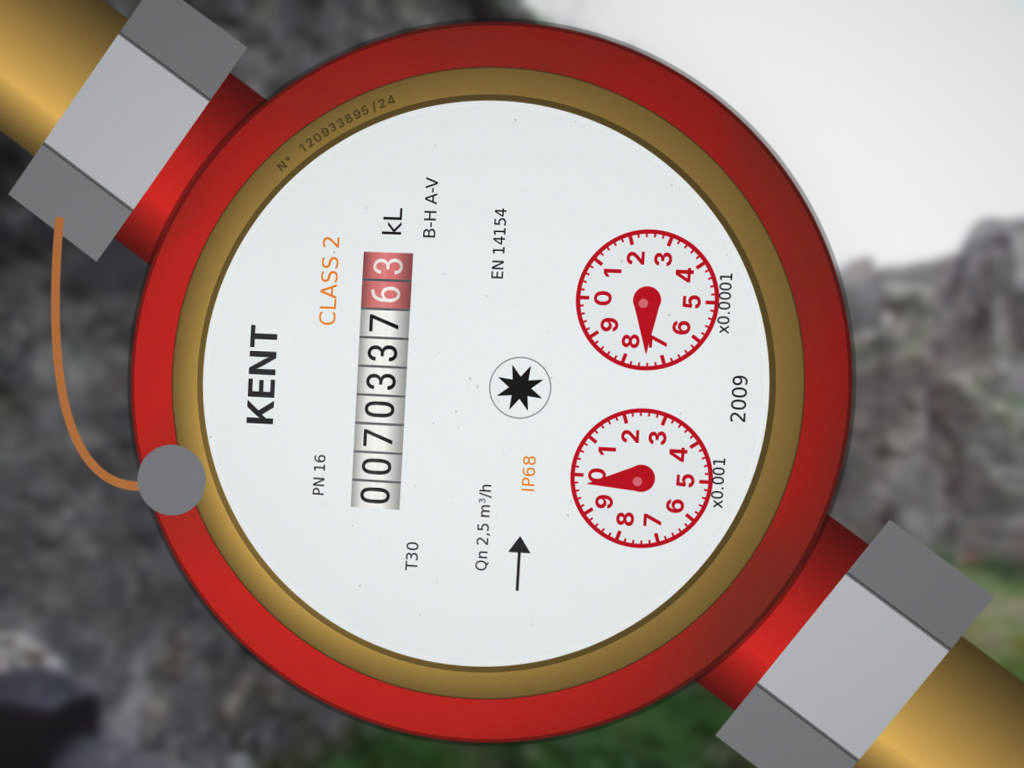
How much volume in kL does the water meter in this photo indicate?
70337.6297 kL
